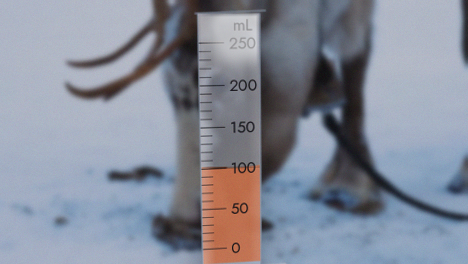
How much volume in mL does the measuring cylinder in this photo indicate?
100 mL
